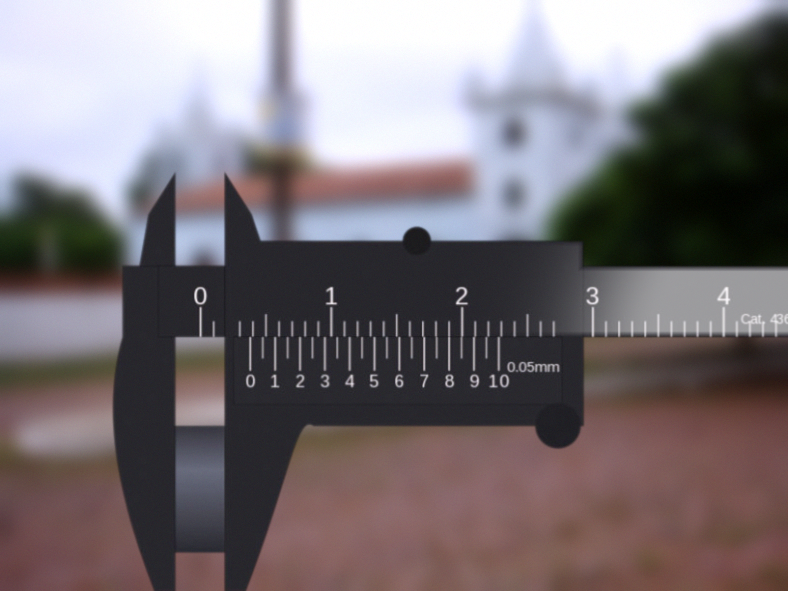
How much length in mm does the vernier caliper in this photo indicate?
3.8 mm
